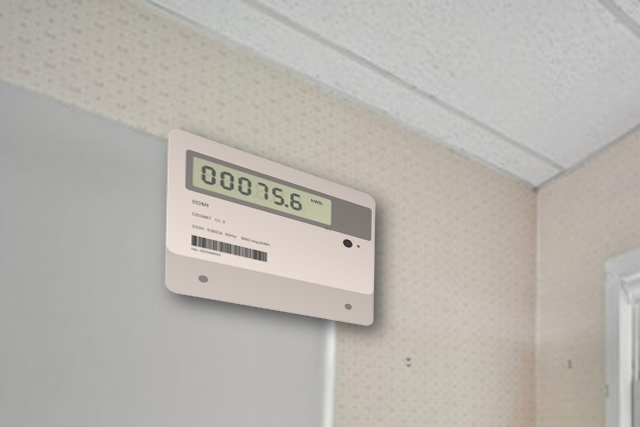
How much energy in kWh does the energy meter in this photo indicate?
75.6 kWh
